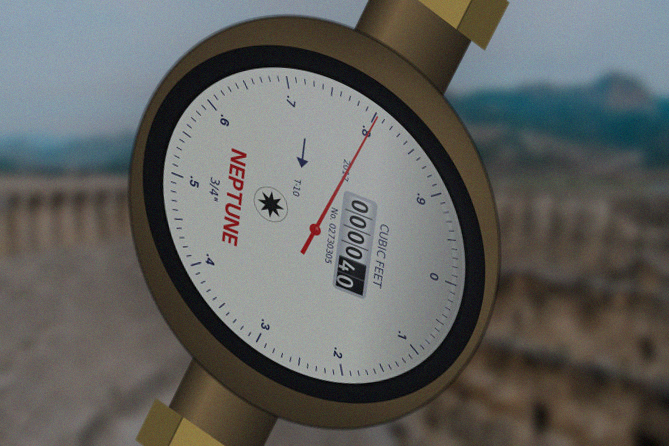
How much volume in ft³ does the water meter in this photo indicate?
39.80 ft³
